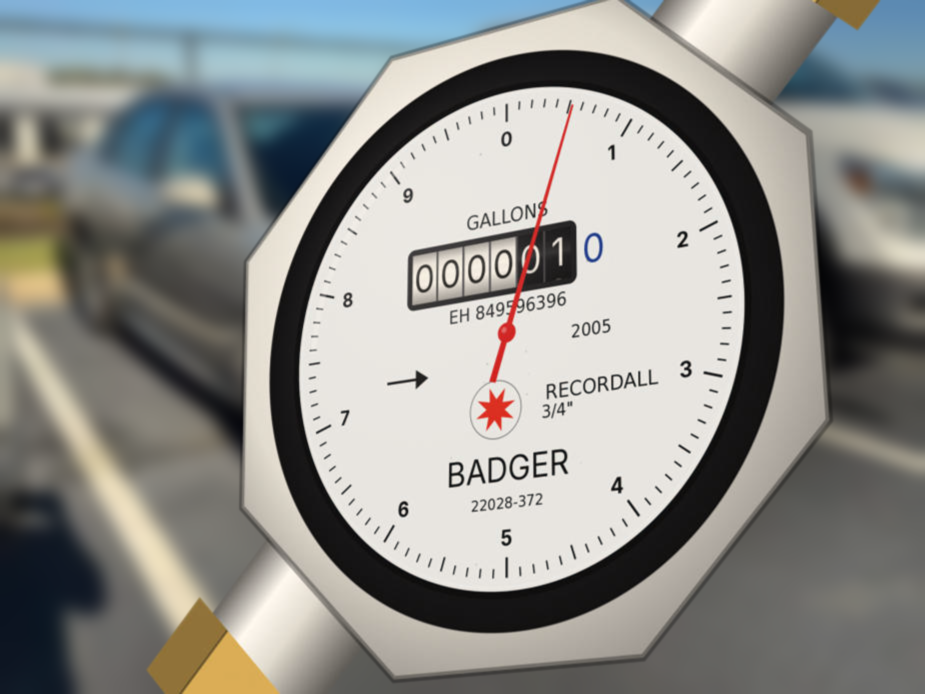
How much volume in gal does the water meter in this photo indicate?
10.5 gal
